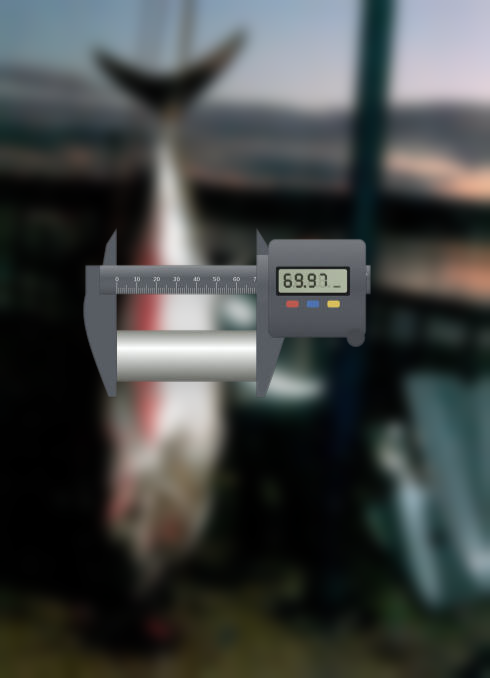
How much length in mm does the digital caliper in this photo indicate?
69.97 mm
